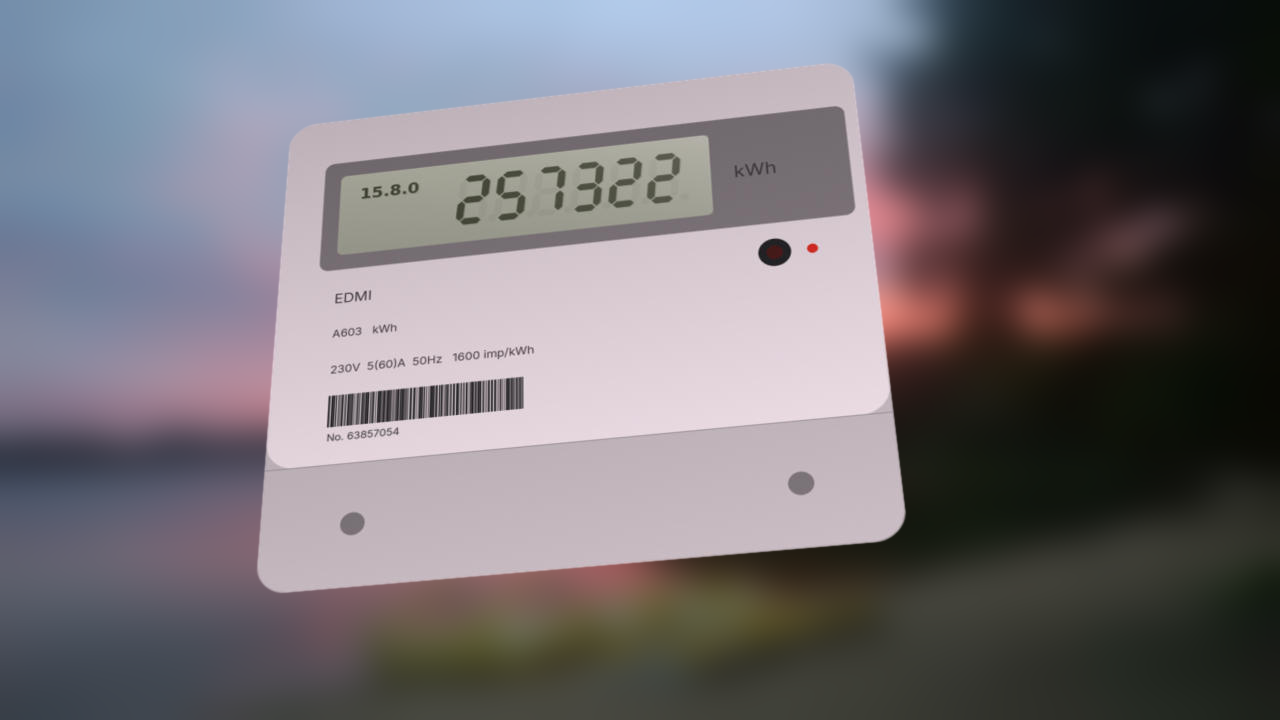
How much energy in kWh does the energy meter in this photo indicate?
257322 kWh
